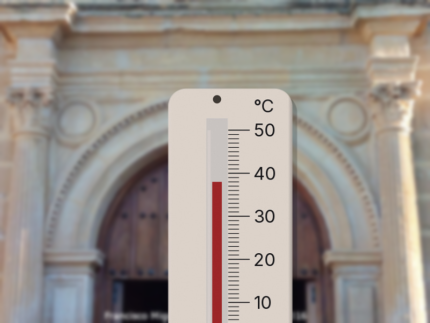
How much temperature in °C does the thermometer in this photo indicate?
38 °C
